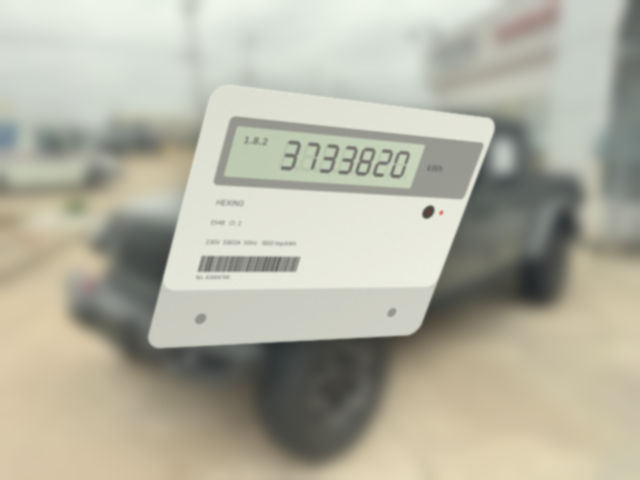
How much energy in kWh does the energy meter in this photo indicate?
3733820 kWh
